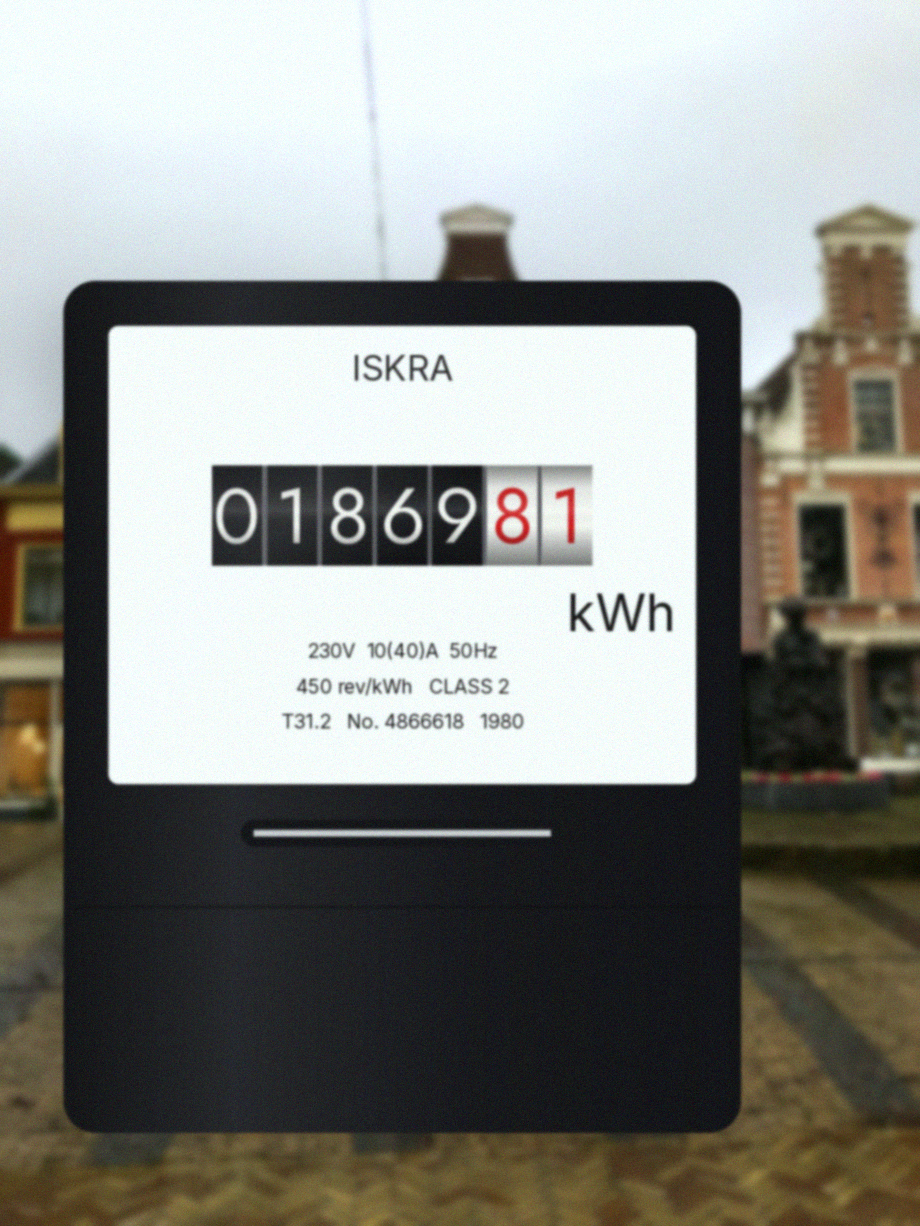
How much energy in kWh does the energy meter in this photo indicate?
1869.81 kWh
